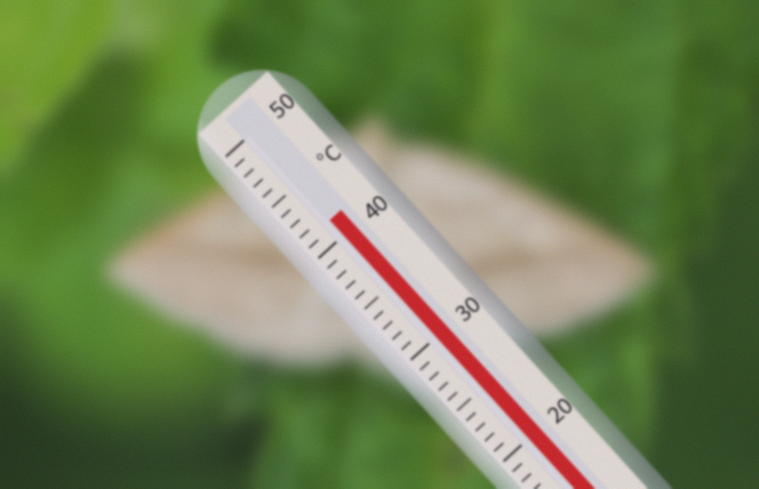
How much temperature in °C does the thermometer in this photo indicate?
41.5 °C
